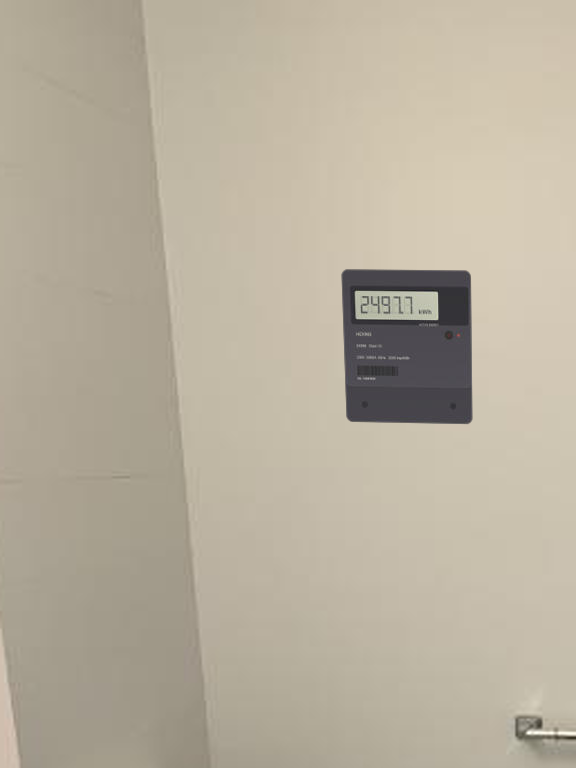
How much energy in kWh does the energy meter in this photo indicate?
2497.7 kWh
